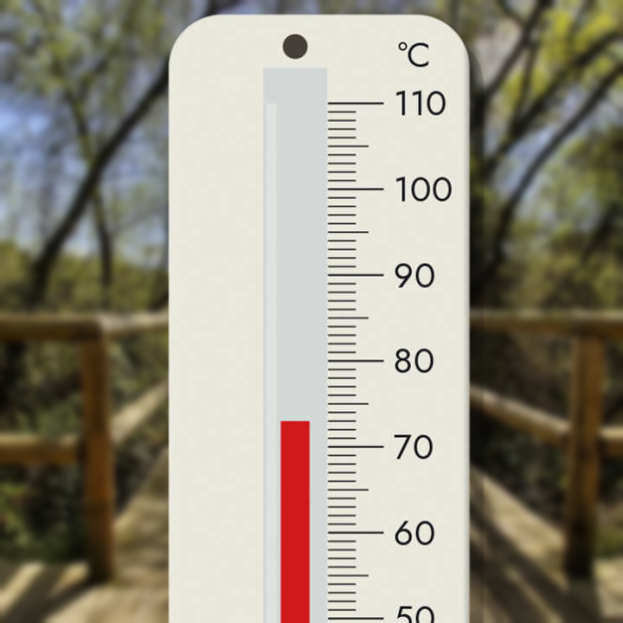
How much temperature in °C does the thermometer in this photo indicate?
73 °C
